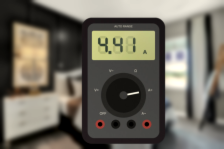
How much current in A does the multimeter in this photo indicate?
4.41 A
